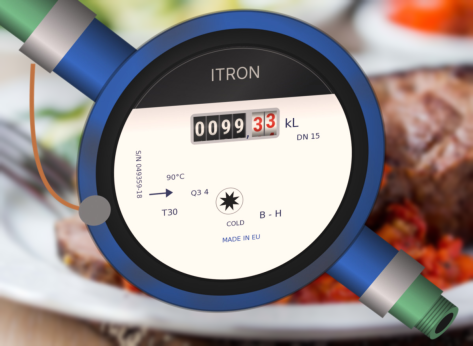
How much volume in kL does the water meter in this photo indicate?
99.33 kL
